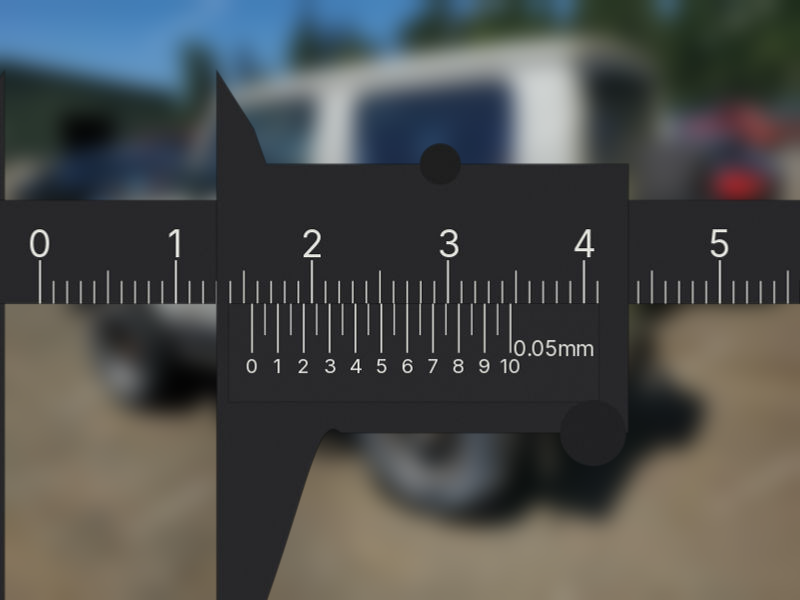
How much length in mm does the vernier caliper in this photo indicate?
15.6 mm
